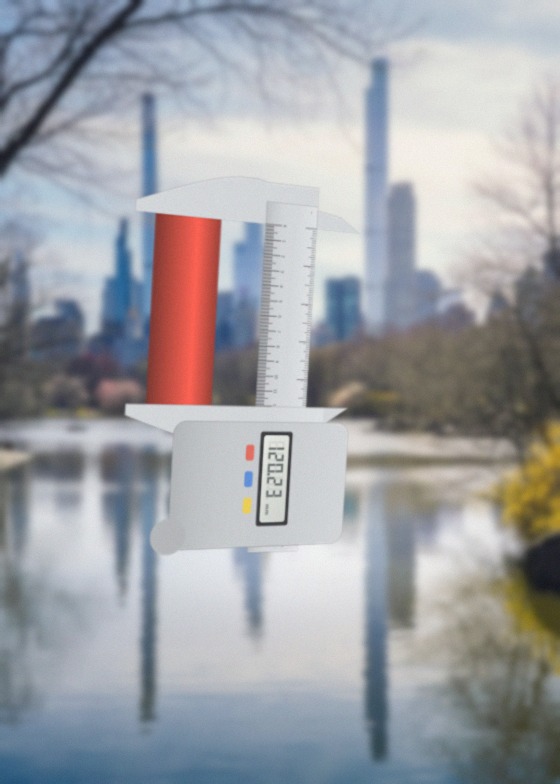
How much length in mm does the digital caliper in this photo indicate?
120.23 mm
